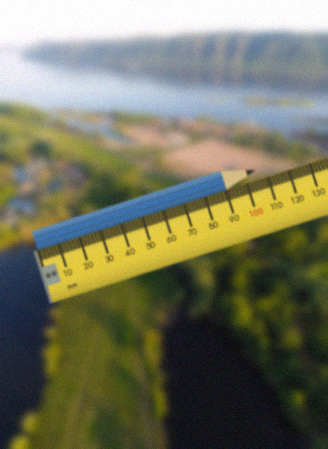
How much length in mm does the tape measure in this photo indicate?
105 mm
